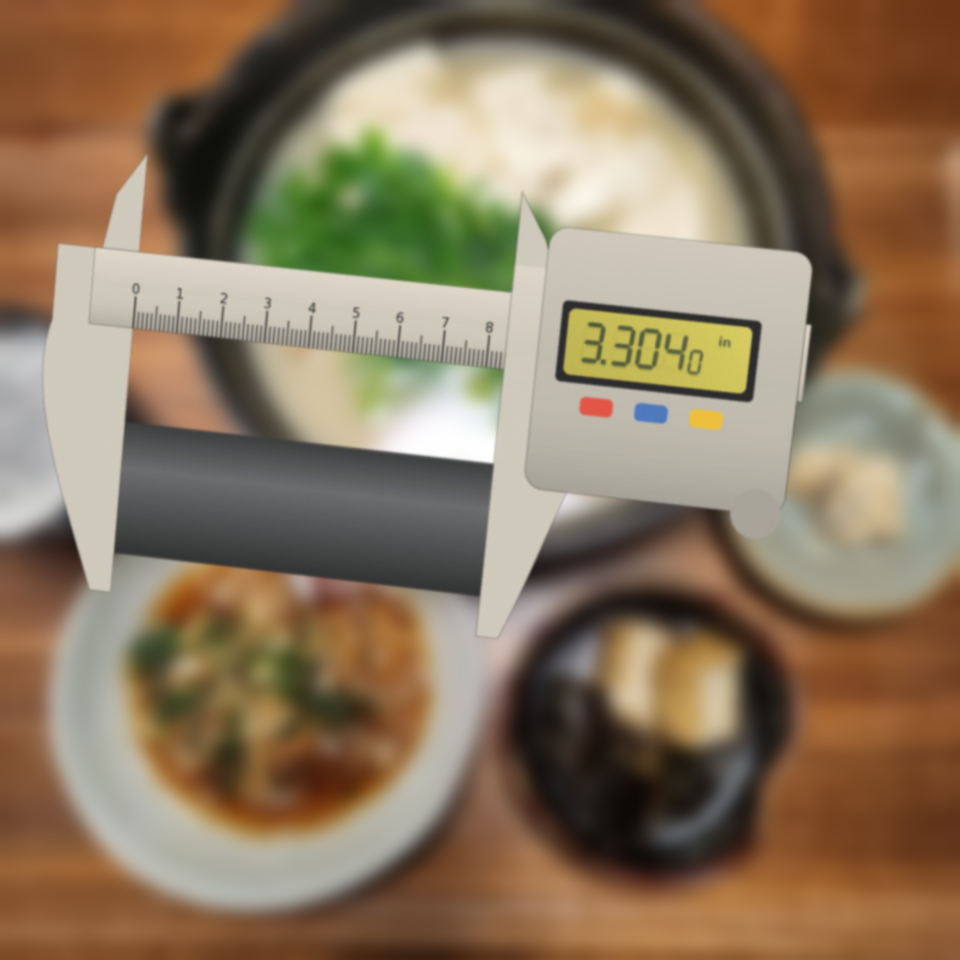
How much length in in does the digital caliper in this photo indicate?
3.3040 in
